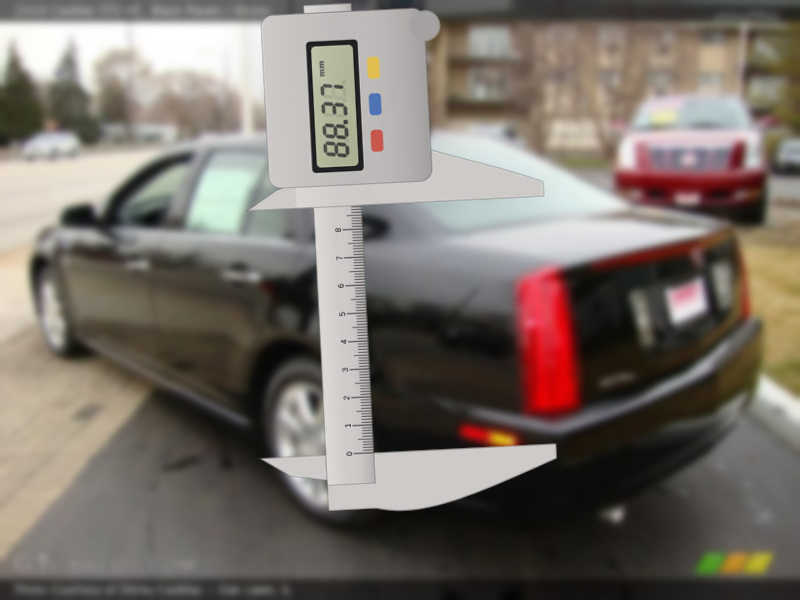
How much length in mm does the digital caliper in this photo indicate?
88.37 mm
